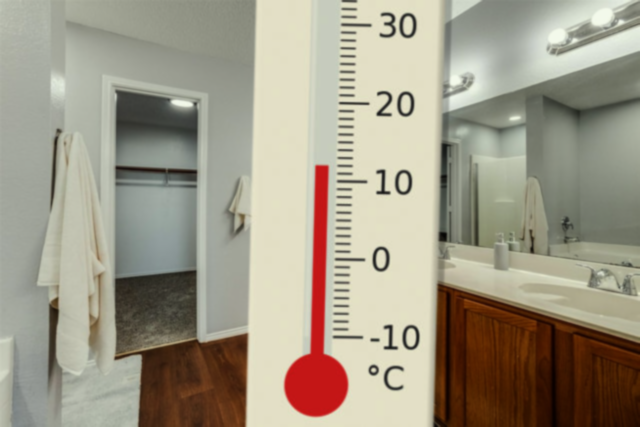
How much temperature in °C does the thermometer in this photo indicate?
12 °C
